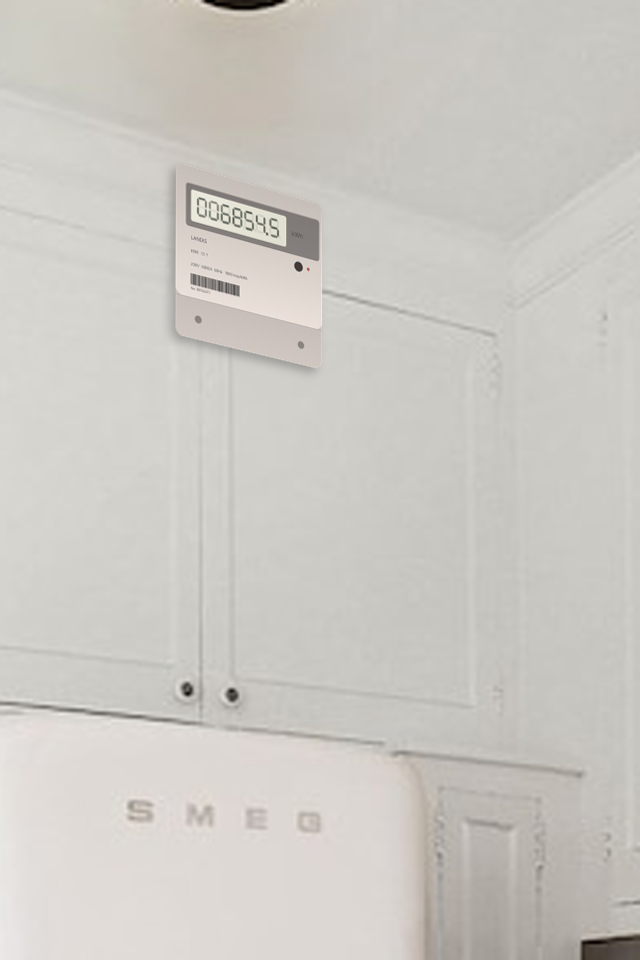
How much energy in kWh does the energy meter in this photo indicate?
6854.5 kWh
